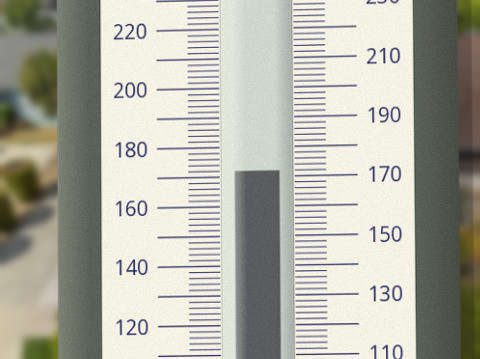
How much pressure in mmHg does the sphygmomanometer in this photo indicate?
172 mmHg
